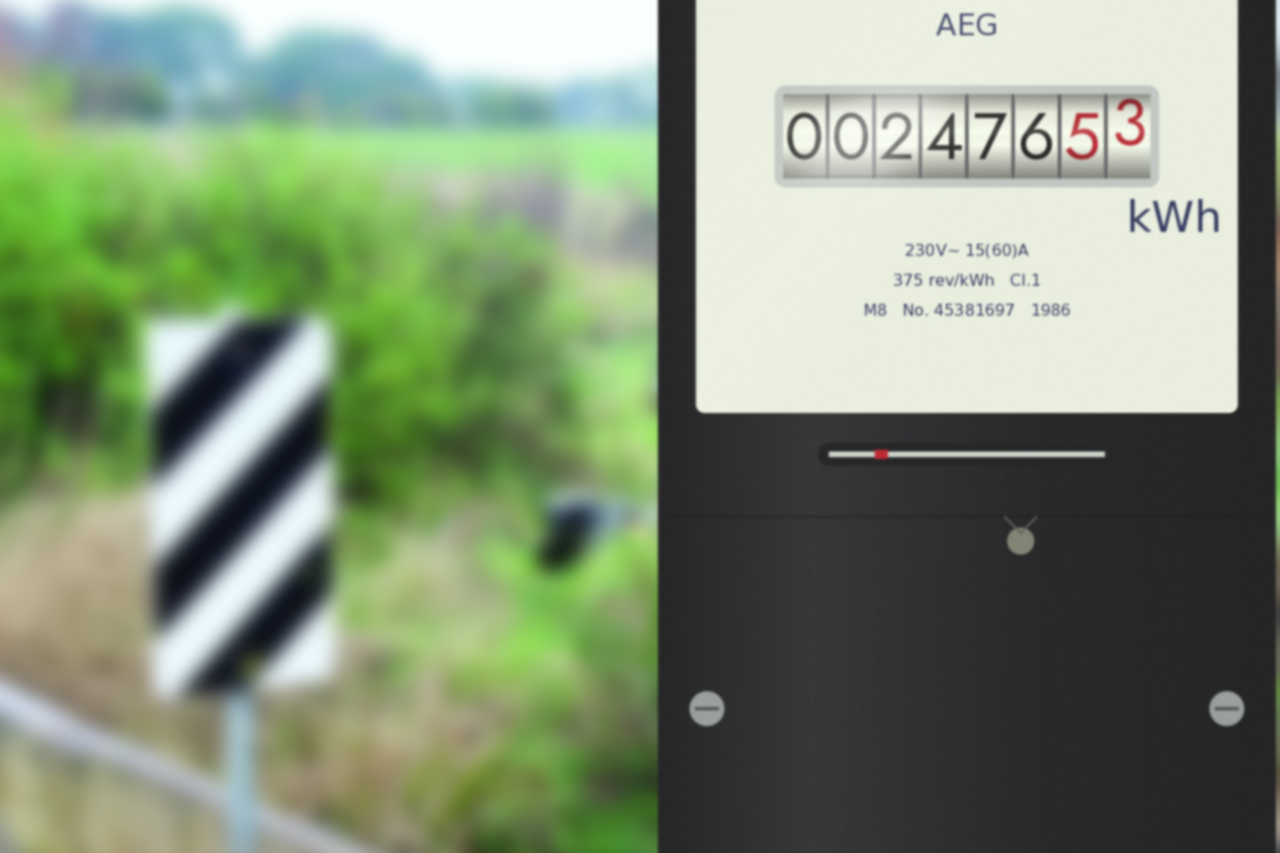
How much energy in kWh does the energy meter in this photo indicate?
2476.53 kWh
